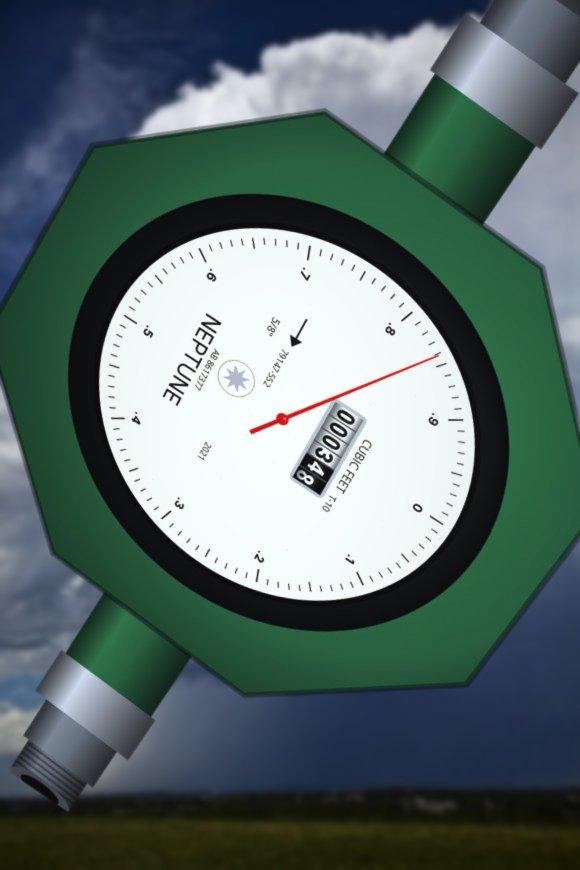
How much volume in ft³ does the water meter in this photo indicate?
347.84 ft³
